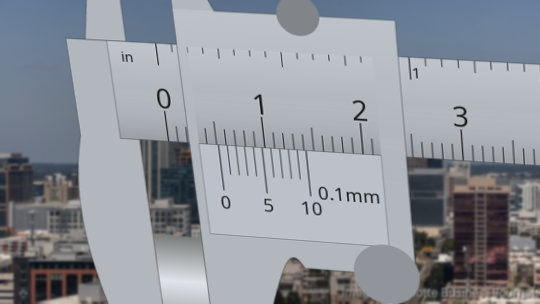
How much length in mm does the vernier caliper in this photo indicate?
5.2 mm
